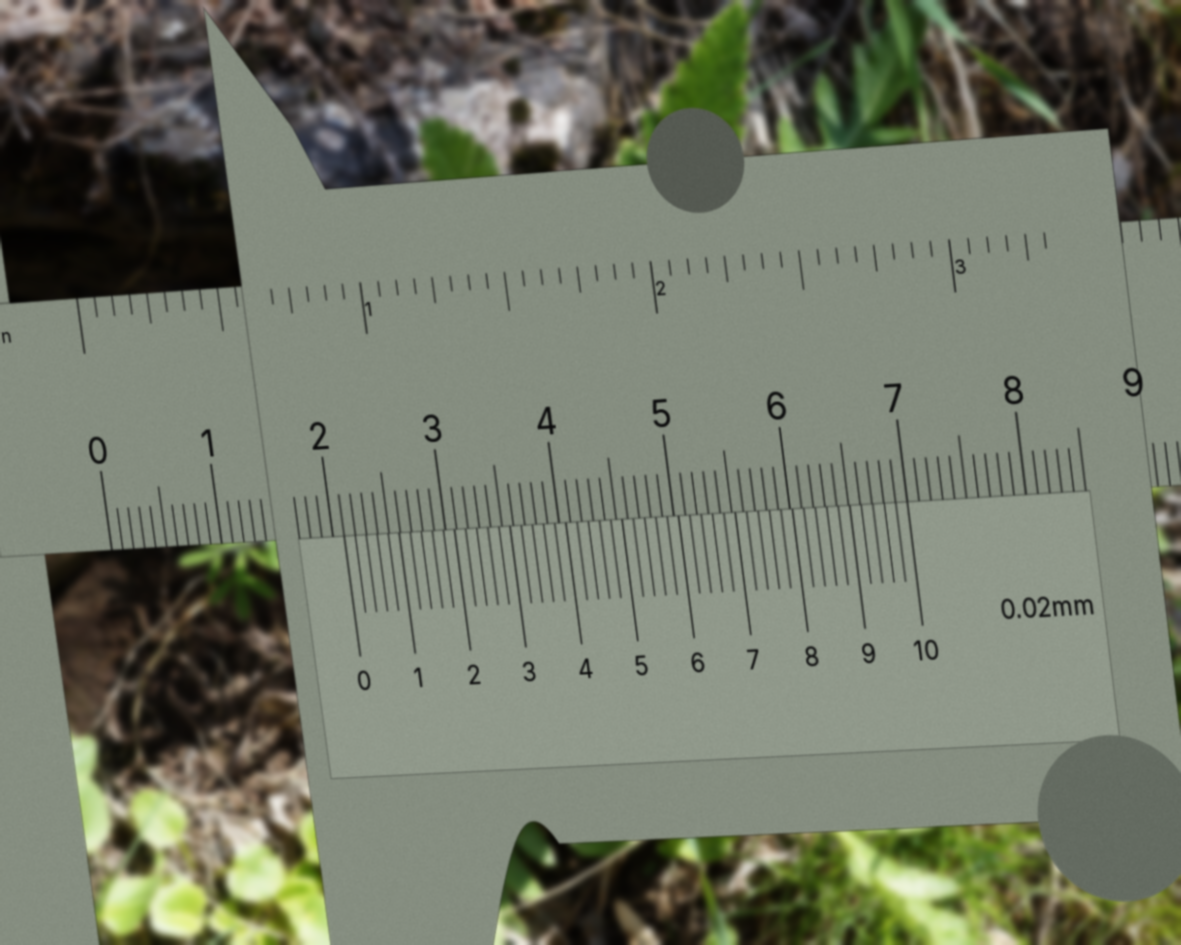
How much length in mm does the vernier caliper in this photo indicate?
21.0 mm
